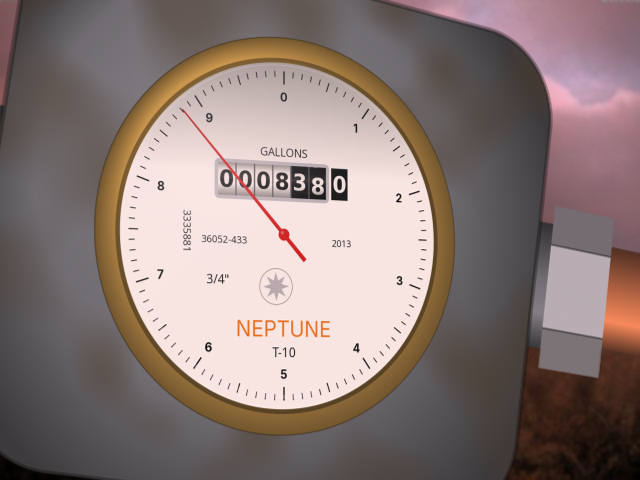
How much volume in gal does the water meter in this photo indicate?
8378.8 gal
